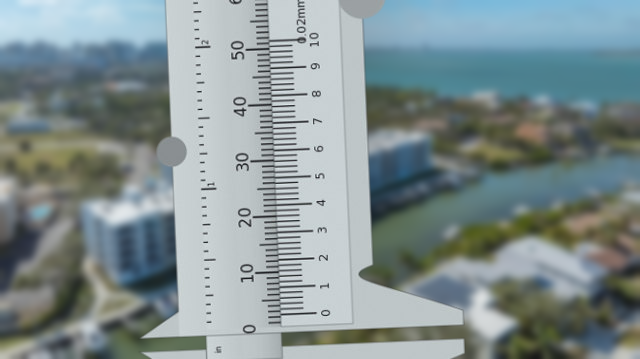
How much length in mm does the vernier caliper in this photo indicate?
2.4 mm
